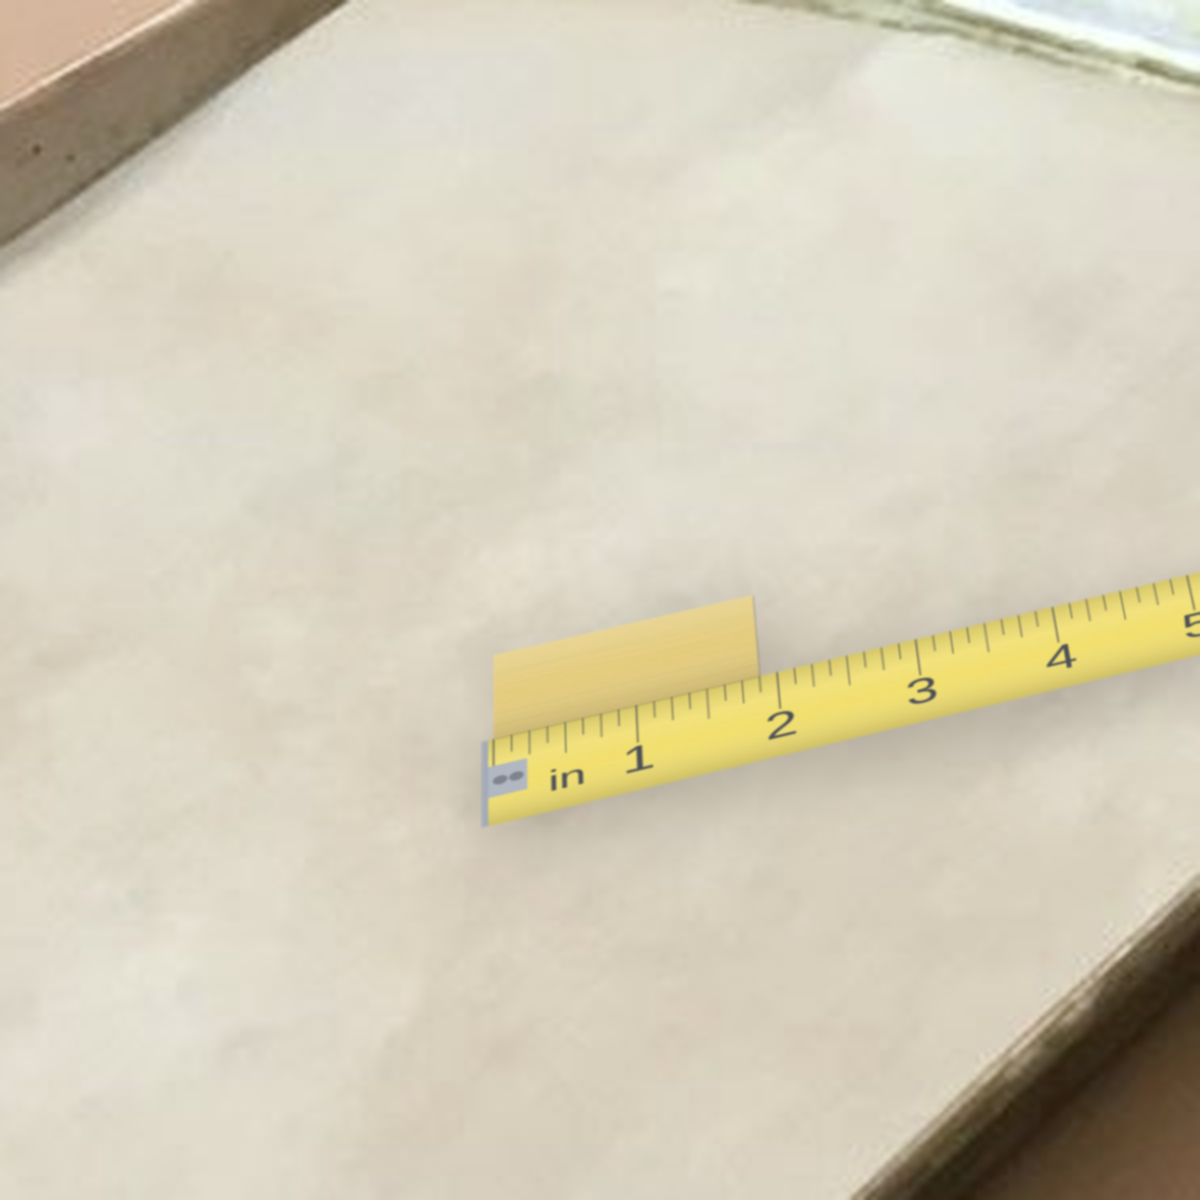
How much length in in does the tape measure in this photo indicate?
1.875 in
